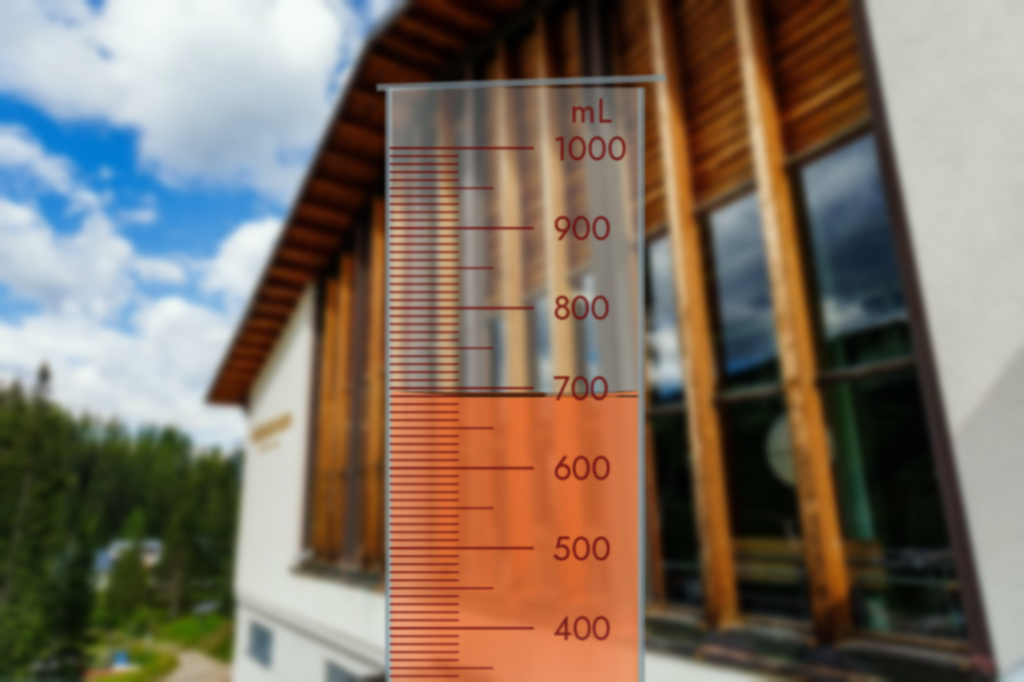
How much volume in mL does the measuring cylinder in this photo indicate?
690 mL
